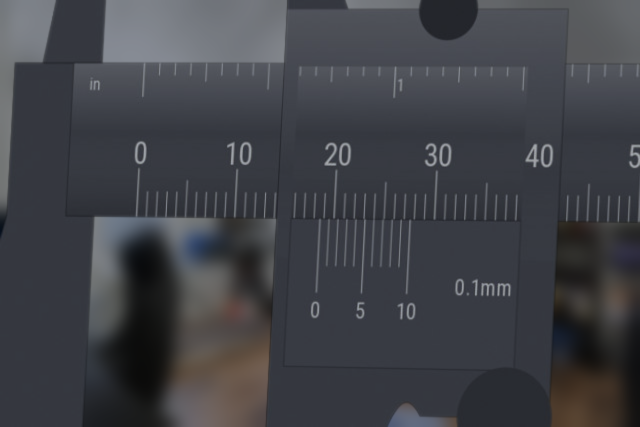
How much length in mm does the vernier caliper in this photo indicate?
18.6 mm
